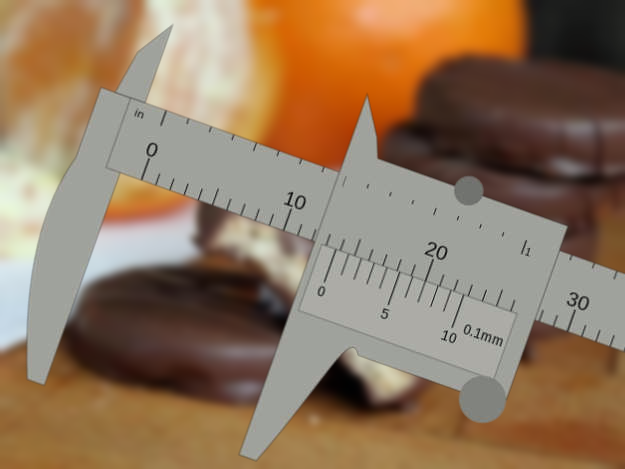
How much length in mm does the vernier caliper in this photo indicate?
13.7 mm
